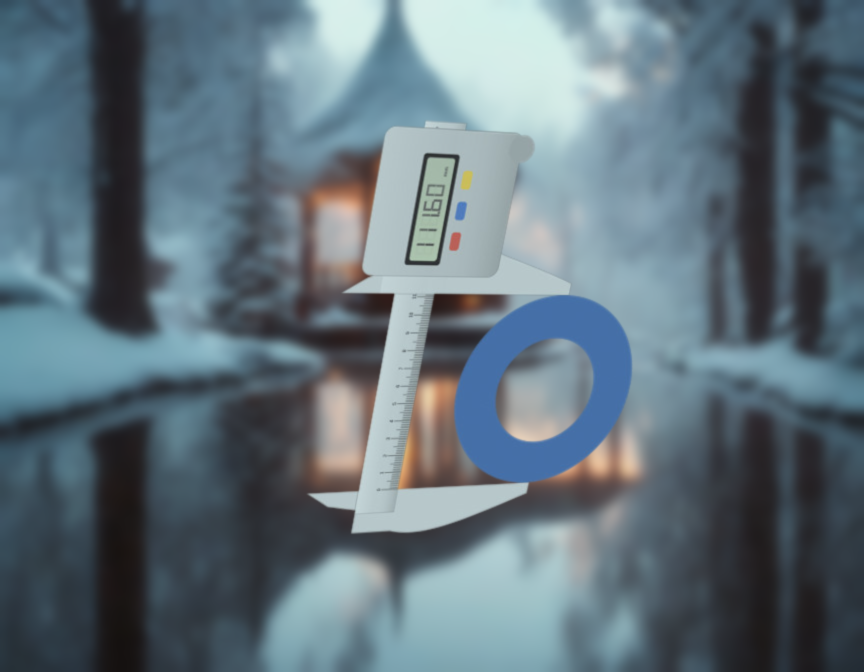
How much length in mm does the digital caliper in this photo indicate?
111.60 mm
